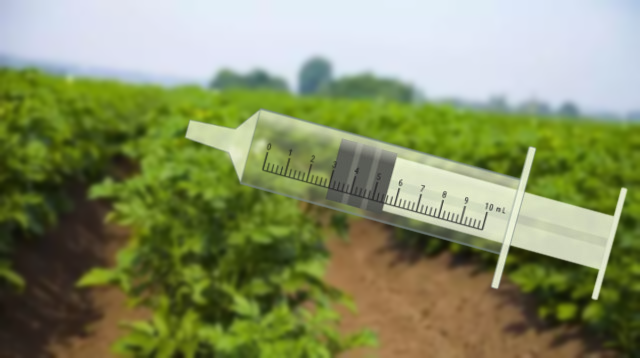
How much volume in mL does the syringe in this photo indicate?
3 mL
